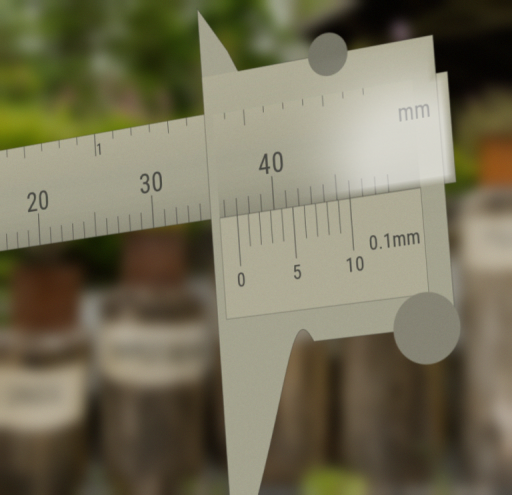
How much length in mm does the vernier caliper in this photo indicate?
37.0 mm
